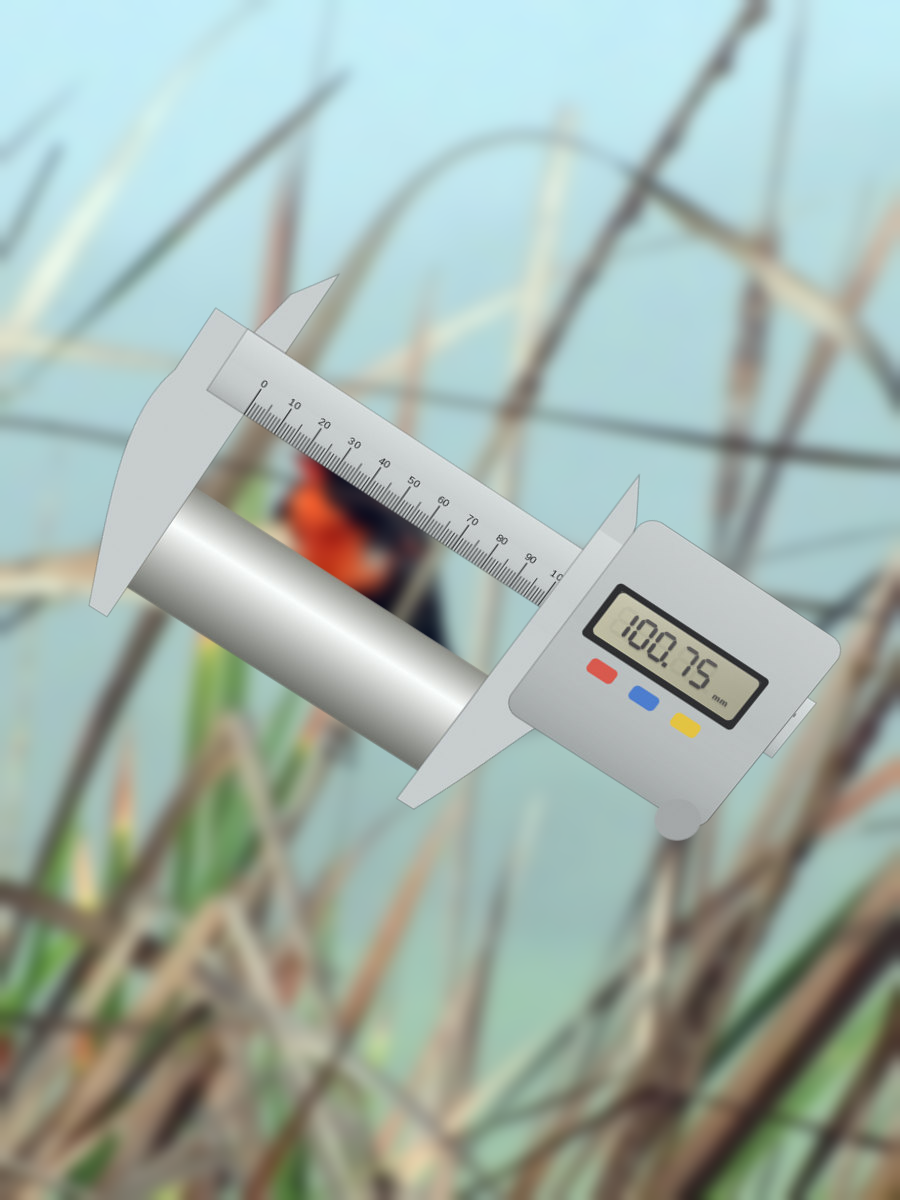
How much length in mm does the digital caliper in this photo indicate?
100.75 mm
